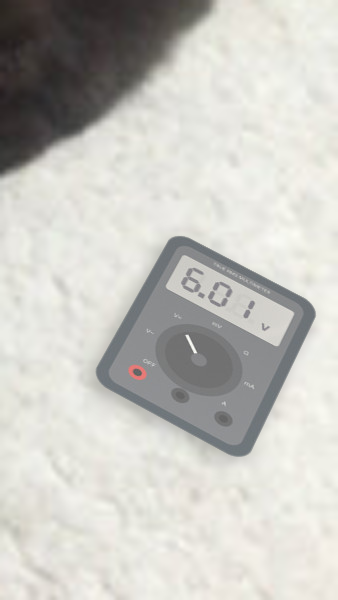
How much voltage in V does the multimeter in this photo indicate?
6.01 V
